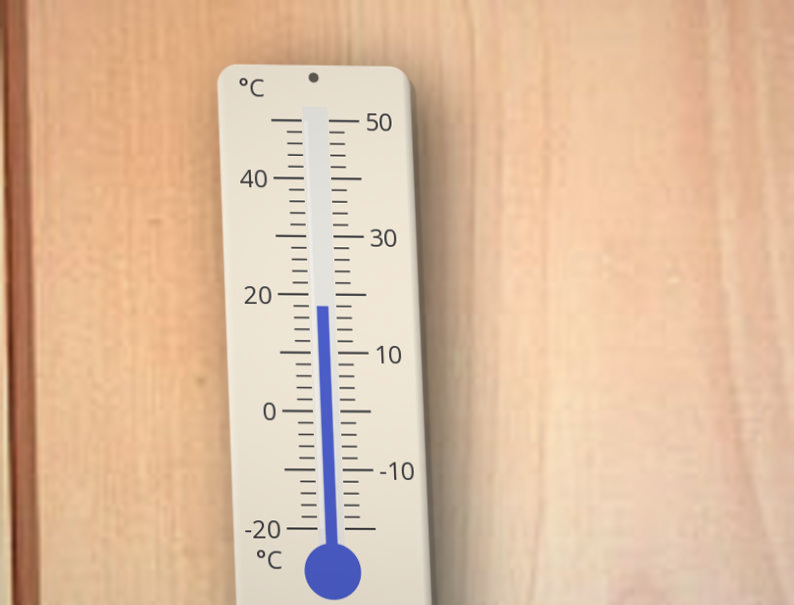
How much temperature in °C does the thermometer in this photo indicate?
18 °C
